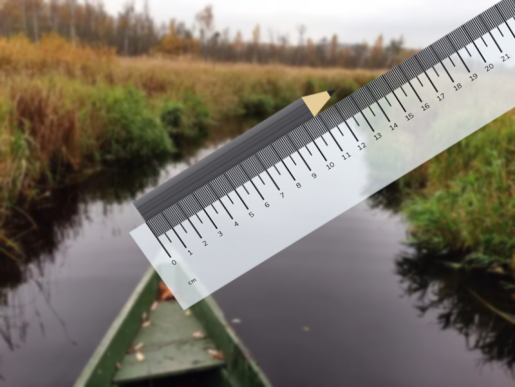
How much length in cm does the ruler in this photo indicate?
12.5 cm
